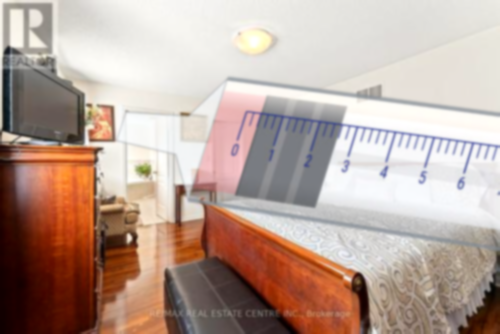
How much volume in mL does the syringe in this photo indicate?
0.4 mL
